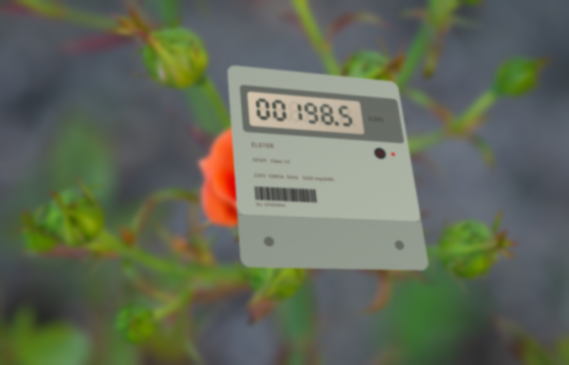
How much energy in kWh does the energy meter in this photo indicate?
198.5 kWh
